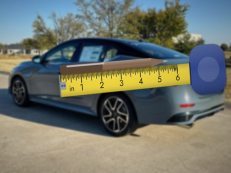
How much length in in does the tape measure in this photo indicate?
5.5 in
